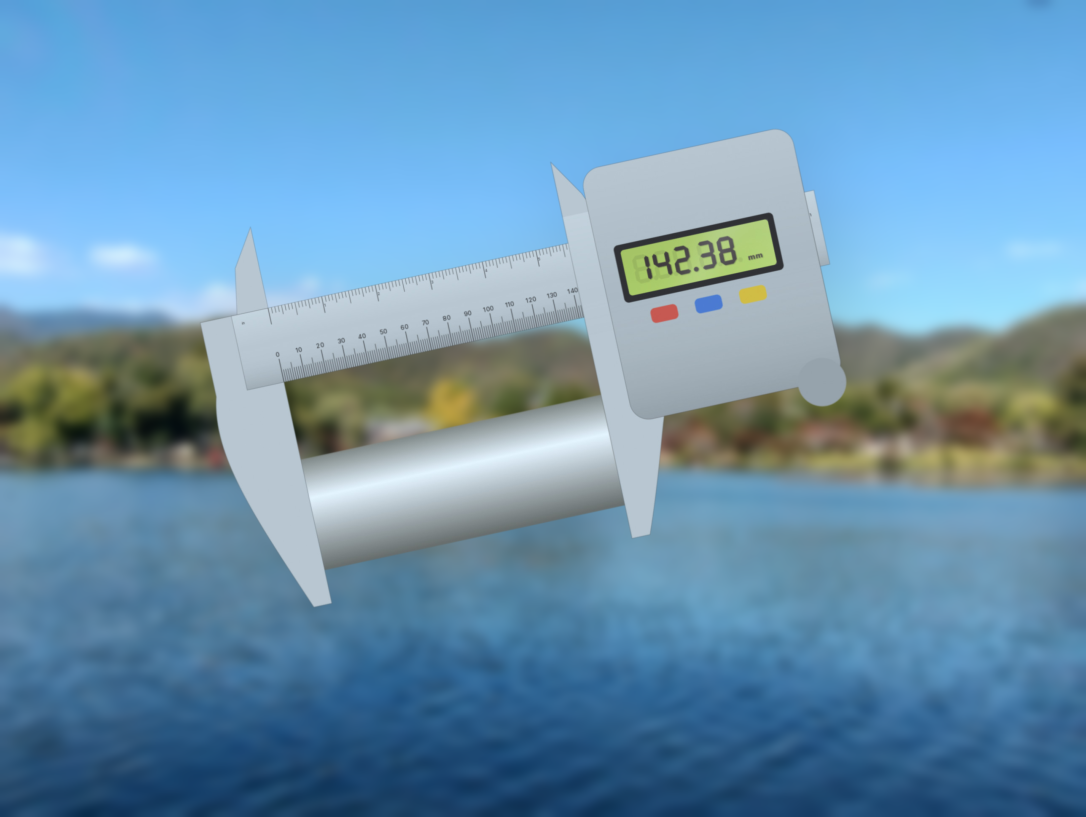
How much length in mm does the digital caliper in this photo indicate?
142.38 mm
